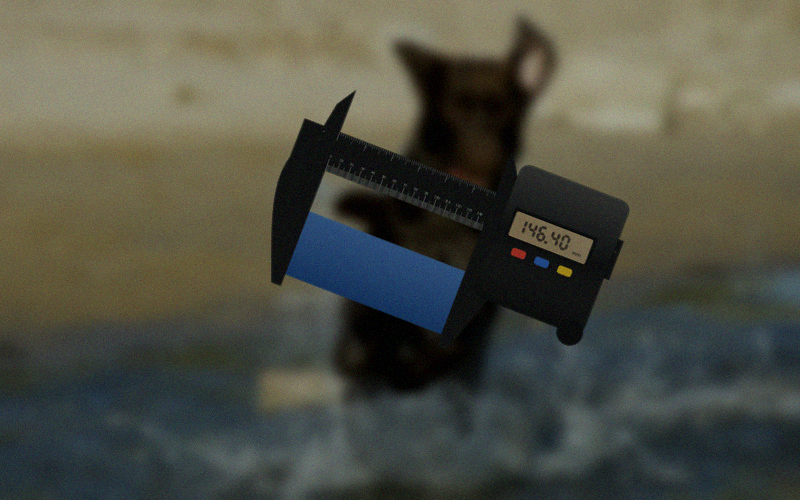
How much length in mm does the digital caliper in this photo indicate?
146.40 mm
